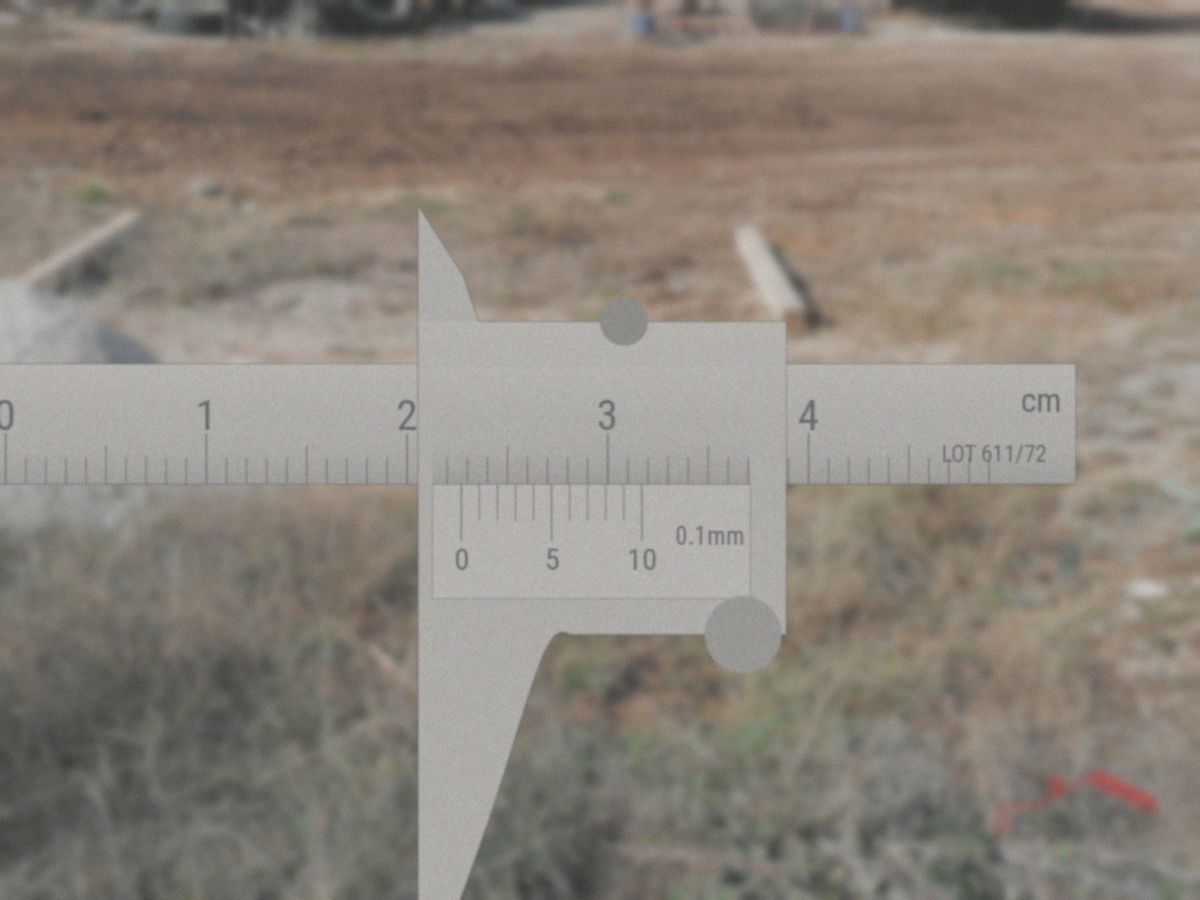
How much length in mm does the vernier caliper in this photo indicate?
22.7 mm
